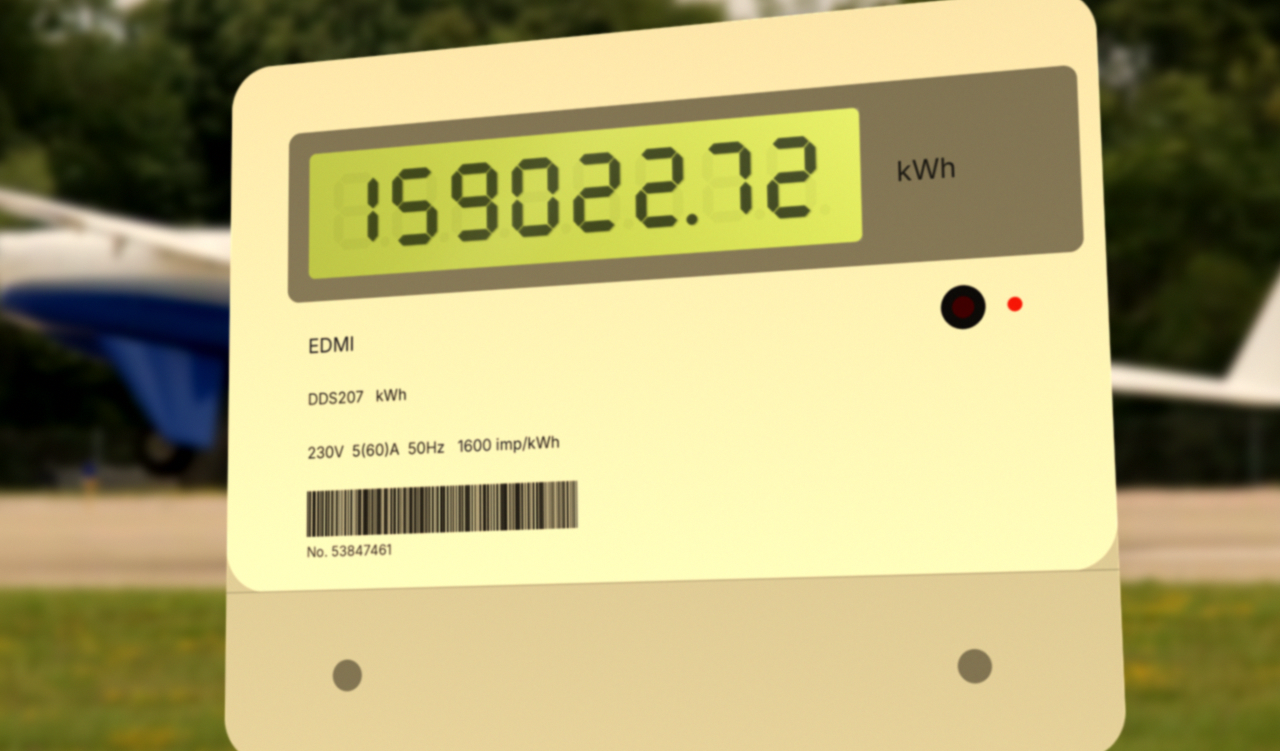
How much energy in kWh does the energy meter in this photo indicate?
159022.72 kWh
